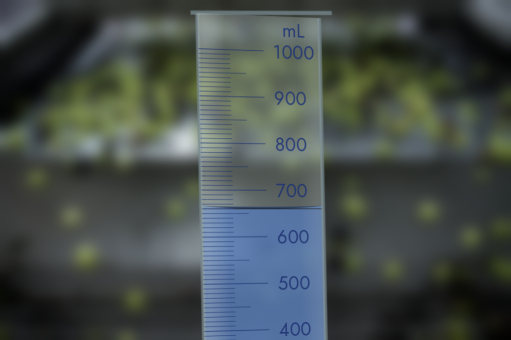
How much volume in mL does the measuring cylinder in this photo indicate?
660 mL
